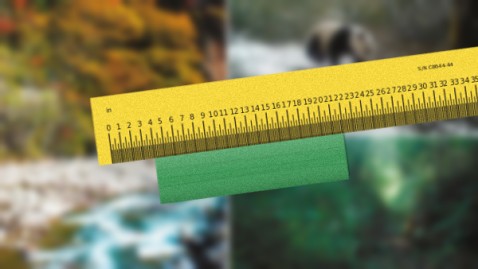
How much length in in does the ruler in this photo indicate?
18 in
